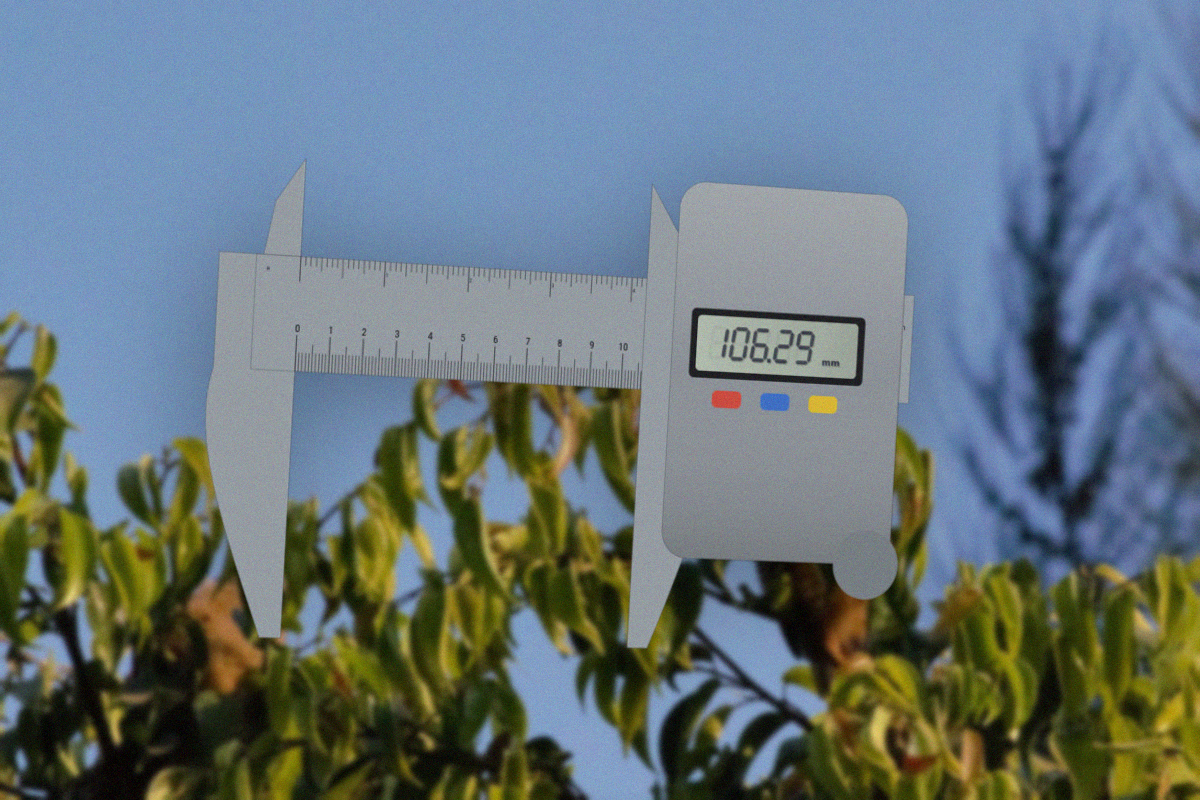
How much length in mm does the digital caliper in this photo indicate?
106.29 mm
